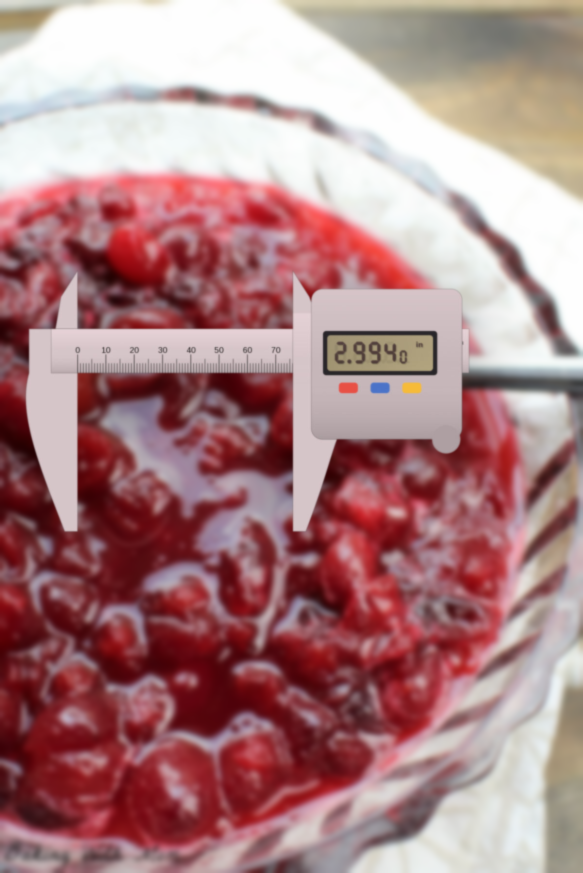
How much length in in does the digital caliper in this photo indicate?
2.9940 in
